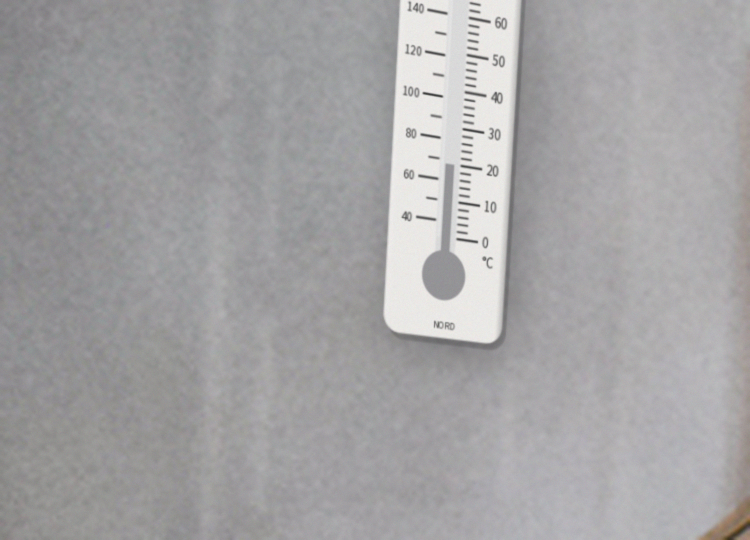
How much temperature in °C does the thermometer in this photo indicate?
20 °C
